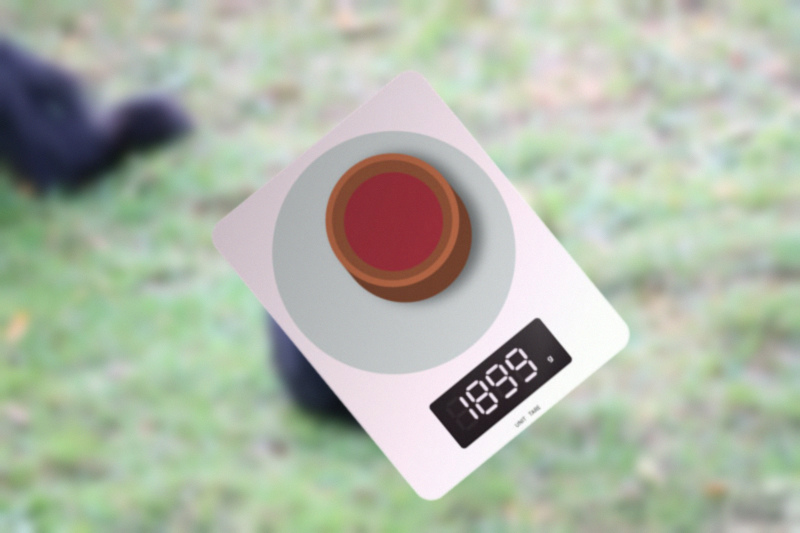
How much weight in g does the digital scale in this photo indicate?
1899 g
